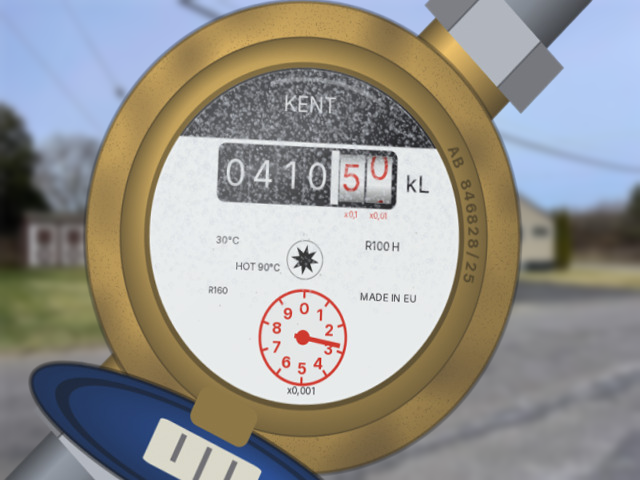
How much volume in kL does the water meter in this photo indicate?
410.502 kL
